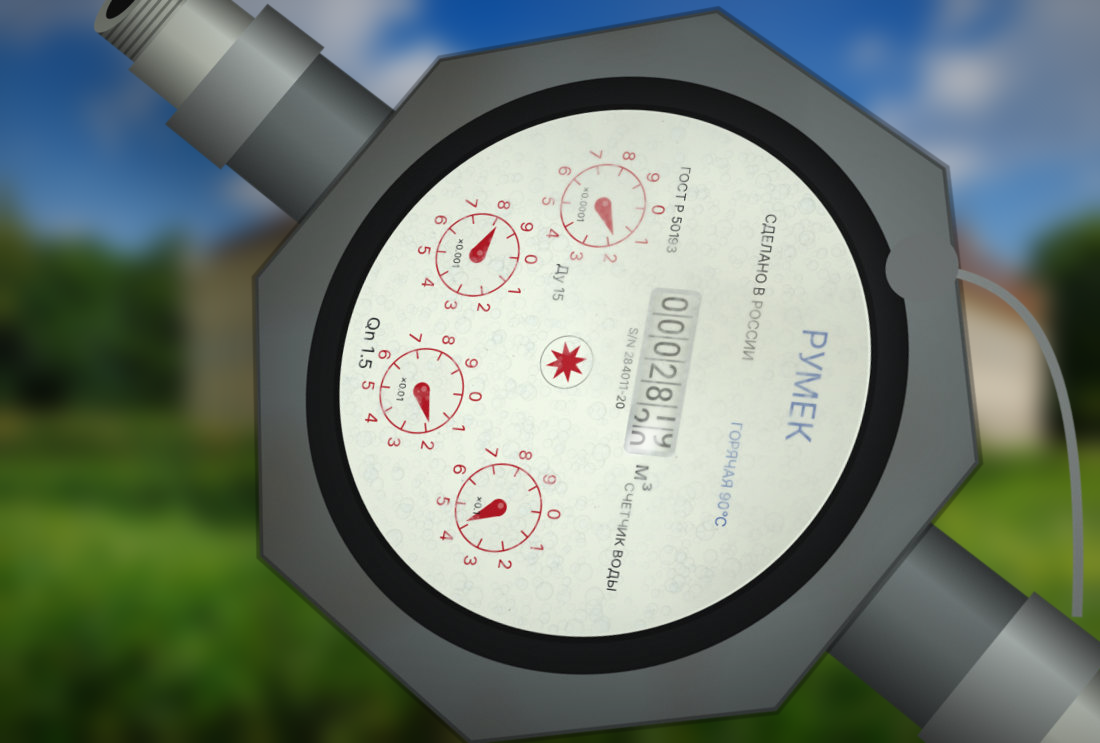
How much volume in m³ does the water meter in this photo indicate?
2819.4181 m³
